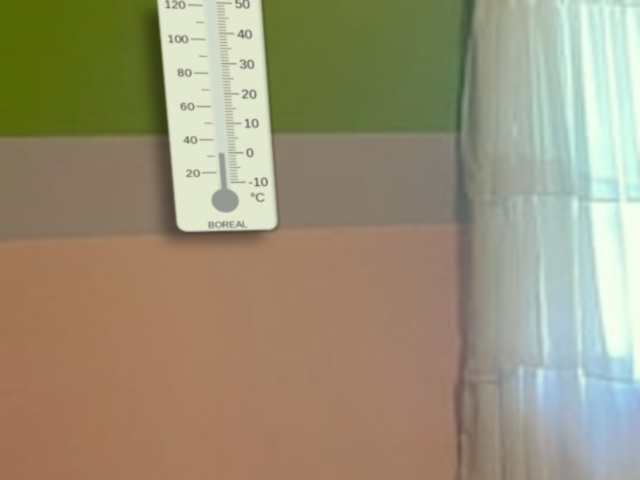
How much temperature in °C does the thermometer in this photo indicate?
0 °C
